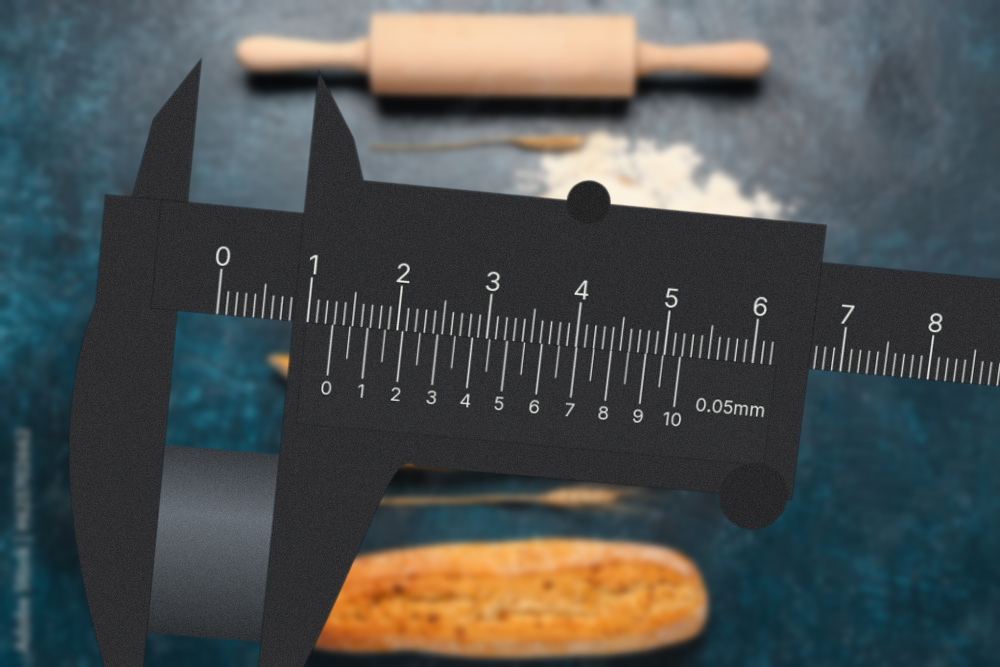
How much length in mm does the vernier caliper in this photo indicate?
12.8 mm
